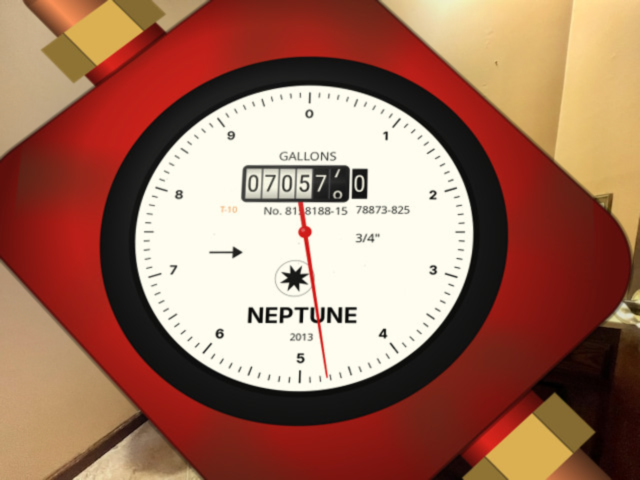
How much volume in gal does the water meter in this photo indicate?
705774.7 gal
